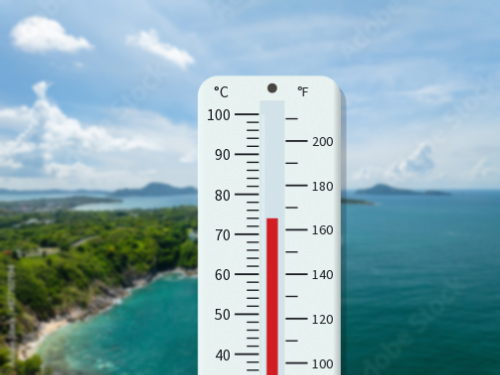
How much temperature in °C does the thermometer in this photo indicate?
74 °C
